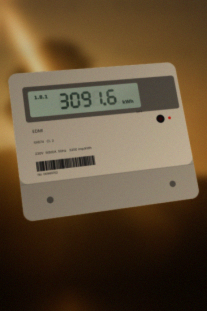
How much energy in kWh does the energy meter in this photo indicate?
3091.6 kWh
